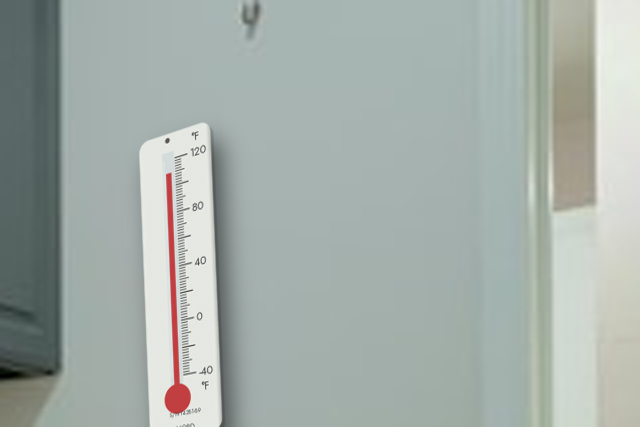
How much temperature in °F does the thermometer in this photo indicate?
110 °F
